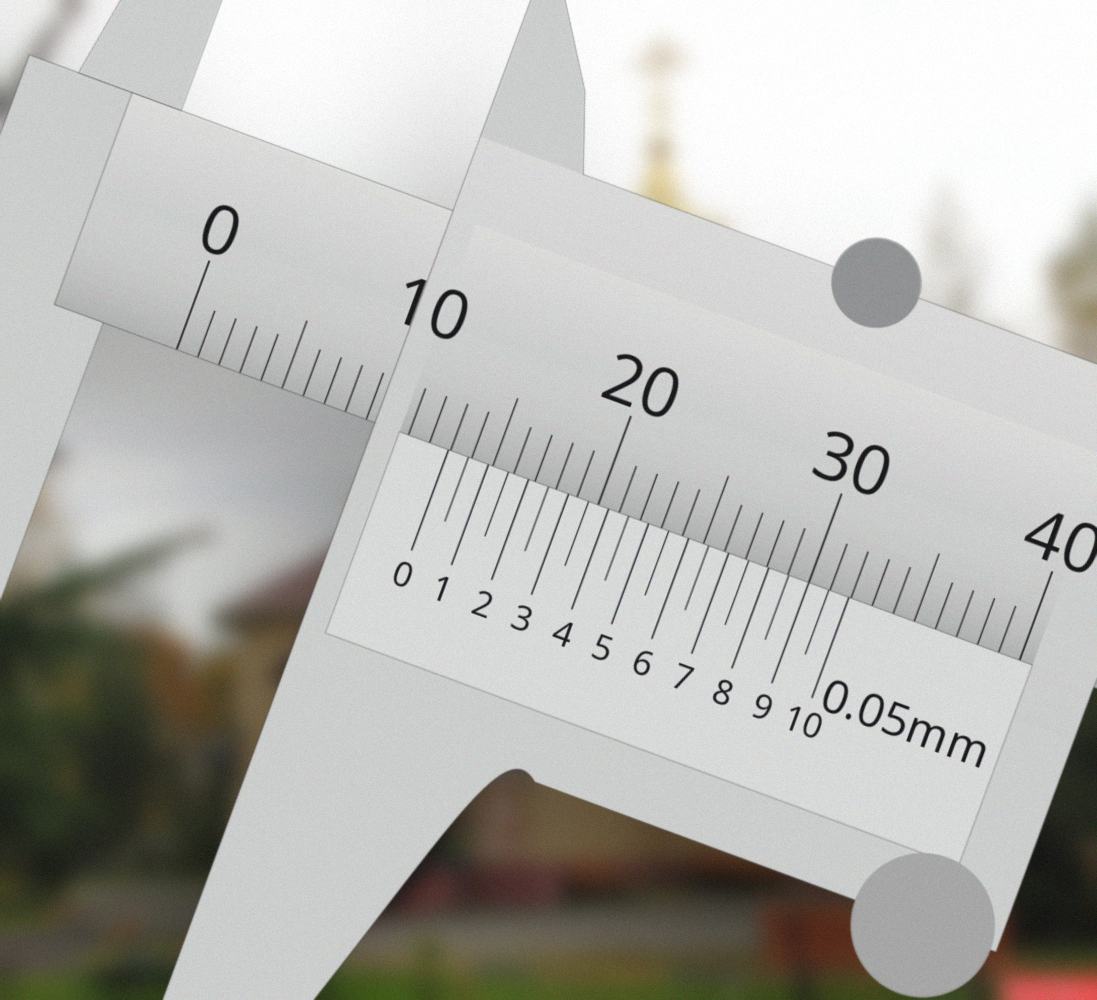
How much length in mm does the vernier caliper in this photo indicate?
12.9 mm
